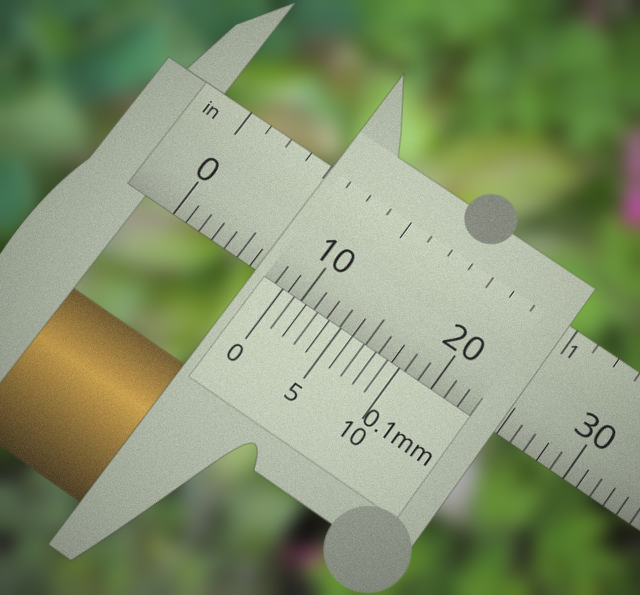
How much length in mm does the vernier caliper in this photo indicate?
8.6 mm
